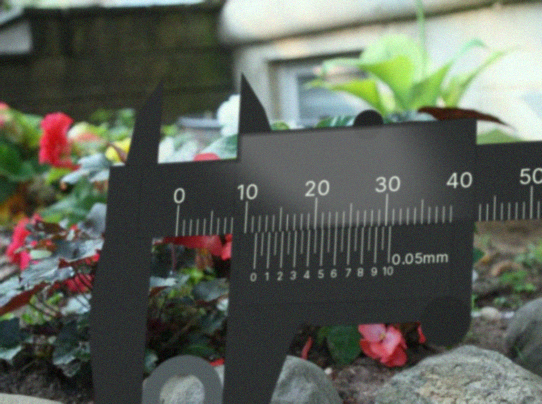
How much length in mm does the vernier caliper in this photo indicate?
11.6 mm
